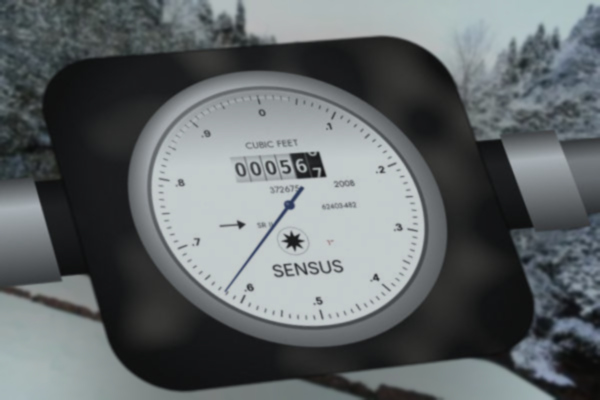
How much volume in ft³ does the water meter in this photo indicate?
566.62 ft³
